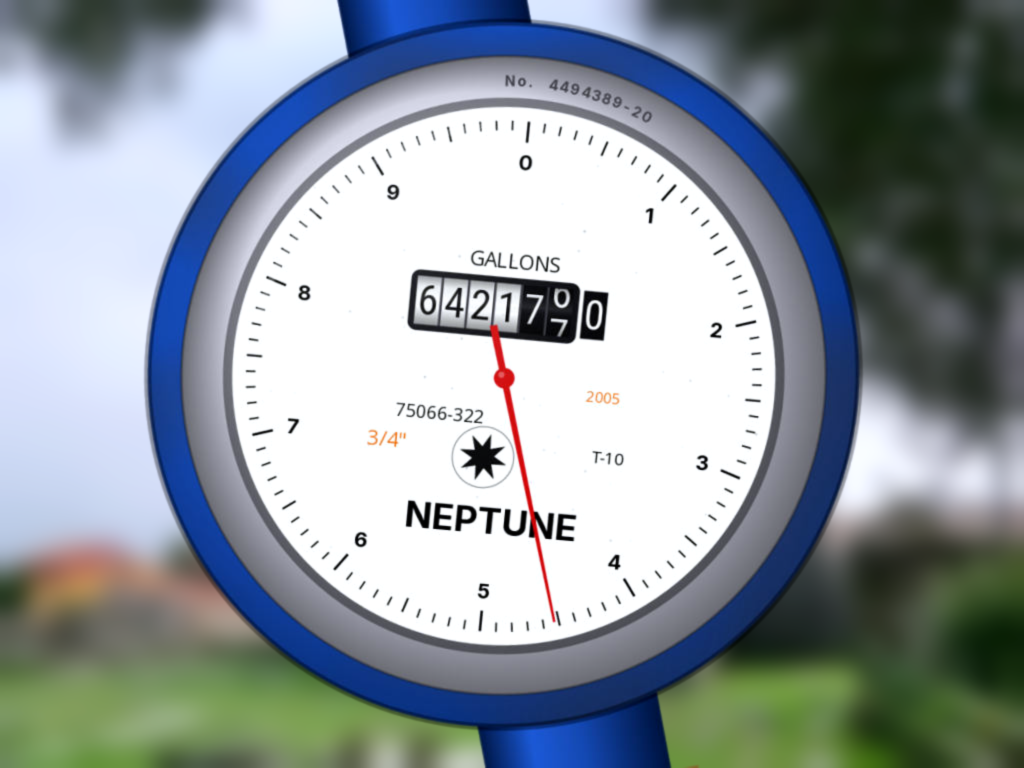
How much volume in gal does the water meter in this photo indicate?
6421764.5 gal
